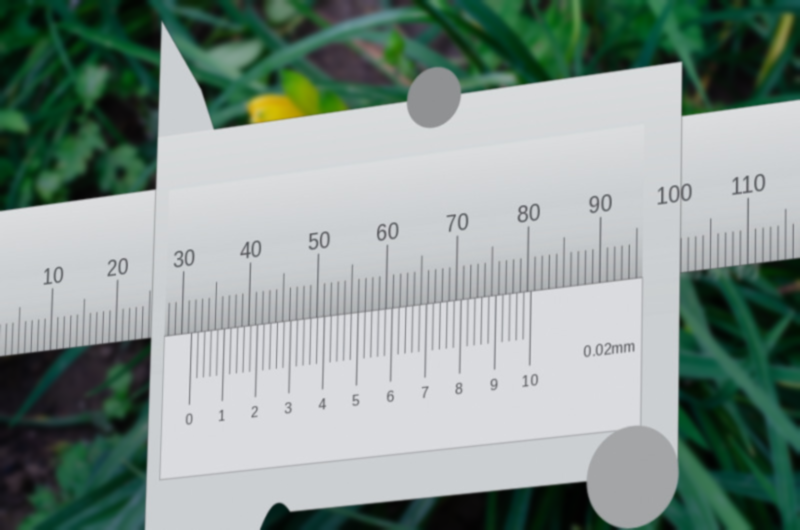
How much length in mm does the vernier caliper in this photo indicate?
31.5 mm
